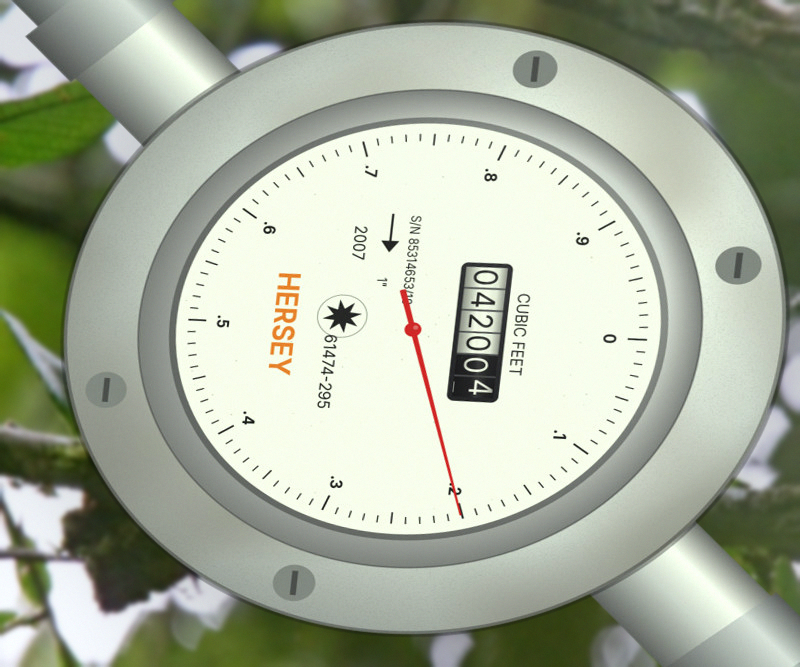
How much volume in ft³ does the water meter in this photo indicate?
42004.20 ft³
